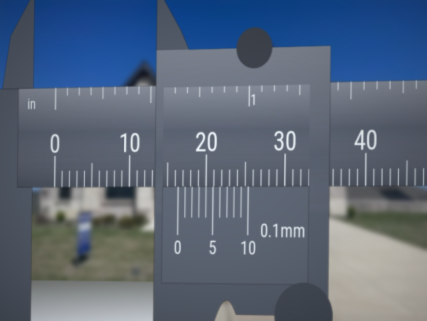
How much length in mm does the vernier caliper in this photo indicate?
16.4 mm
